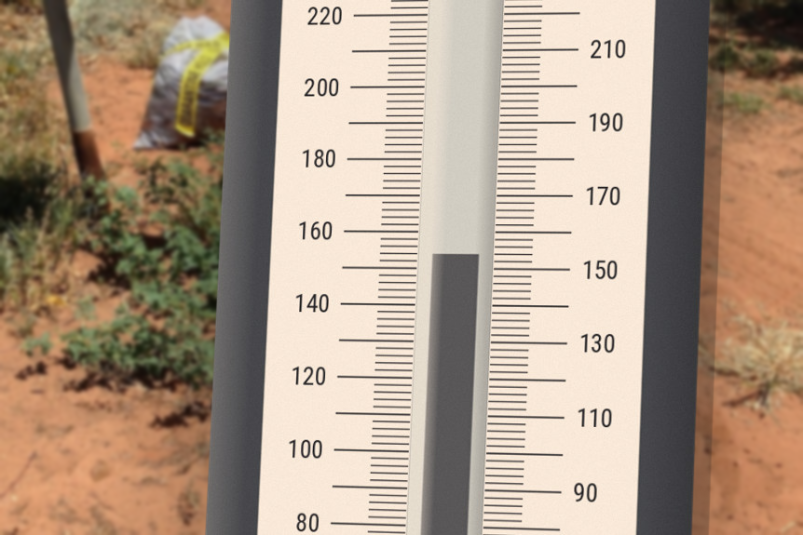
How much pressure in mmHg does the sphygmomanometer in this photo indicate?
154 mmHg
